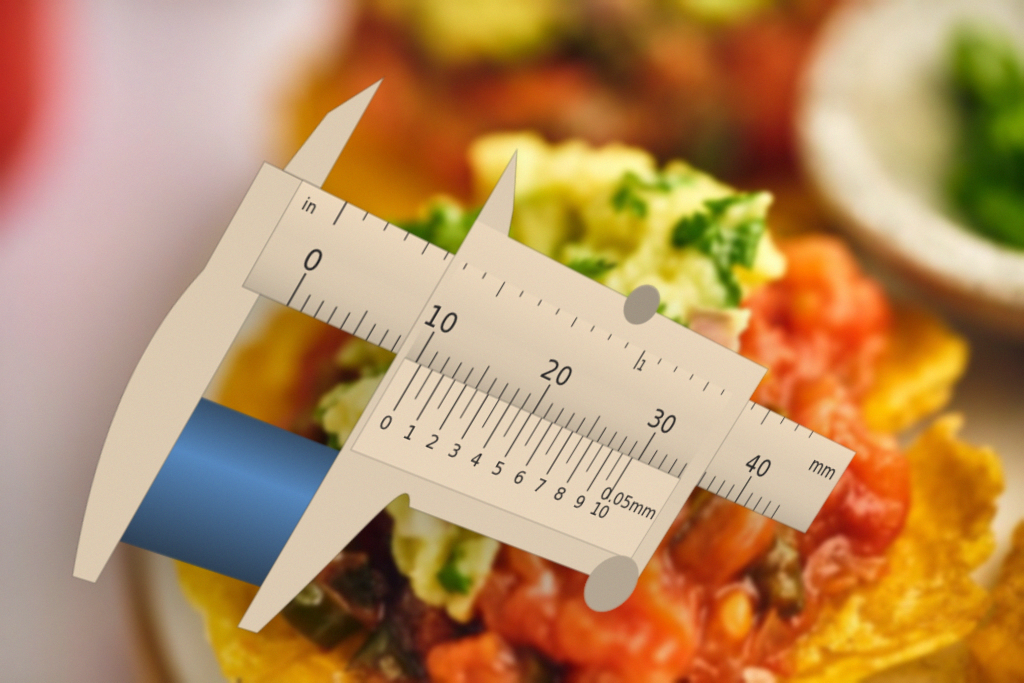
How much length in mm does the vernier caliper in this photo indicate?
10.4 mm
